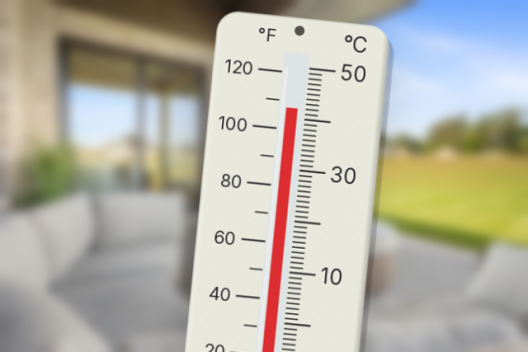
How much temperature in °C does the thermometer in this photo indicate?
42 °C
